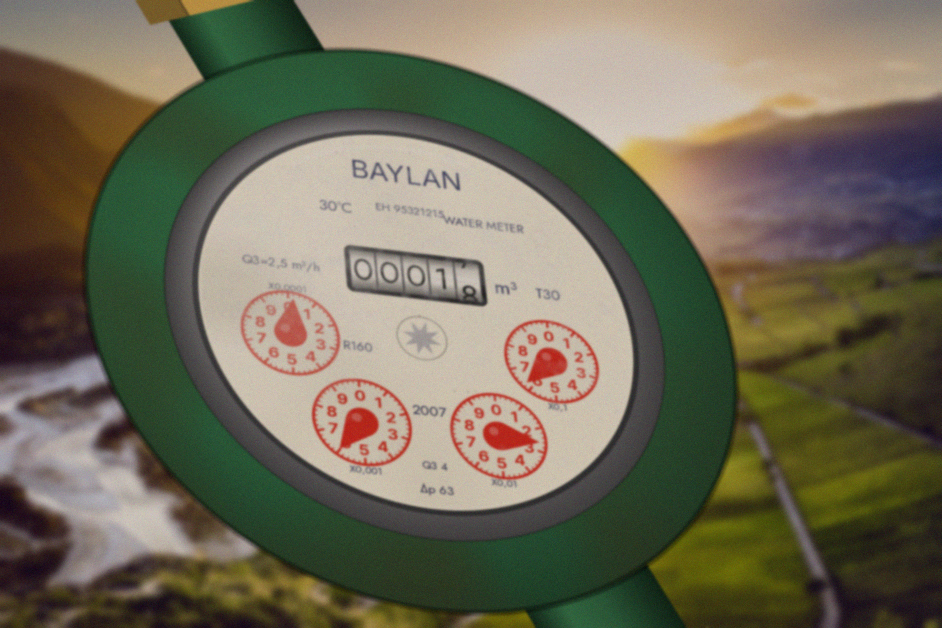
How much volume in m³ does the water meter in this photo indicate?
17.6260 m³
